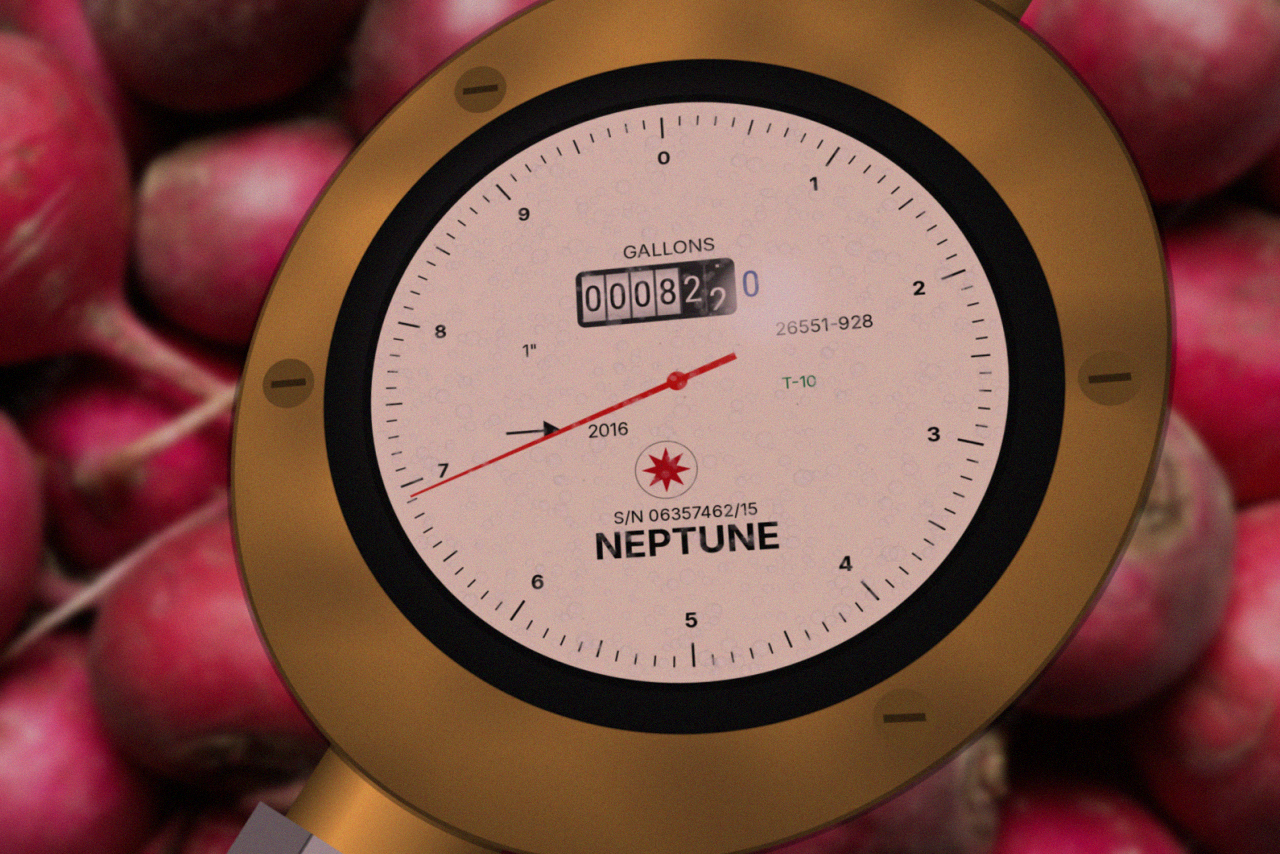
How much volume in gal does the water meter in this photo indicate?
8216.9 gal
